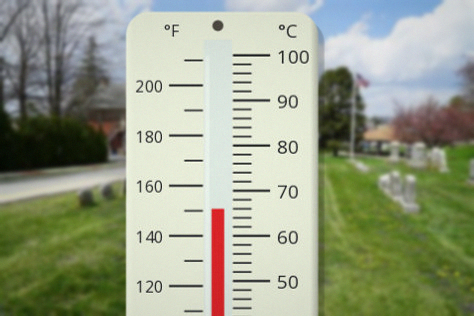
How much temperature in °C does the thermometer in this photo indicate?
66 °C
